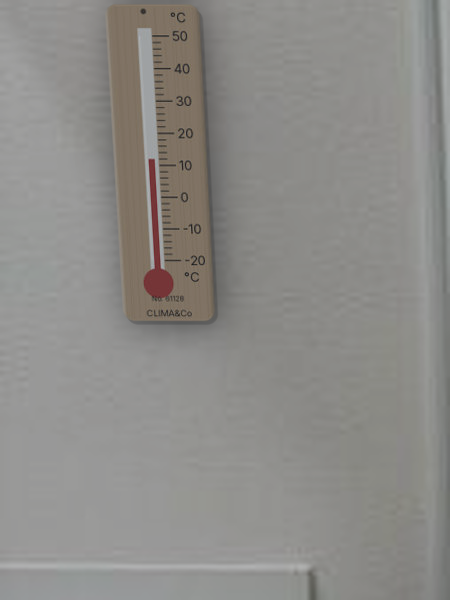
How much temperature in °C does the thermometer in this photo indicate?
12 °C
